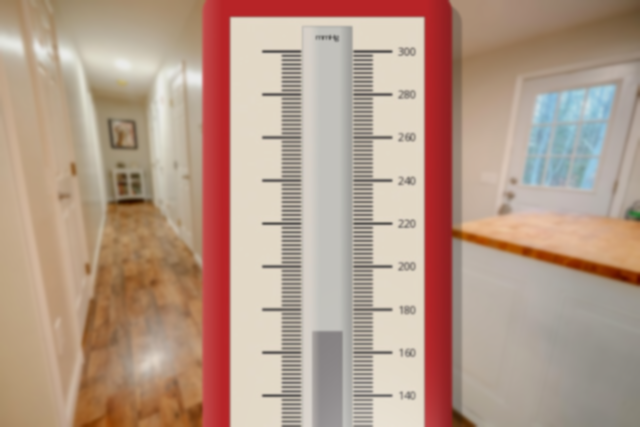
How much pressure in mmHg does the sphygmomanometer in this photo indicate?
170 mmHg
